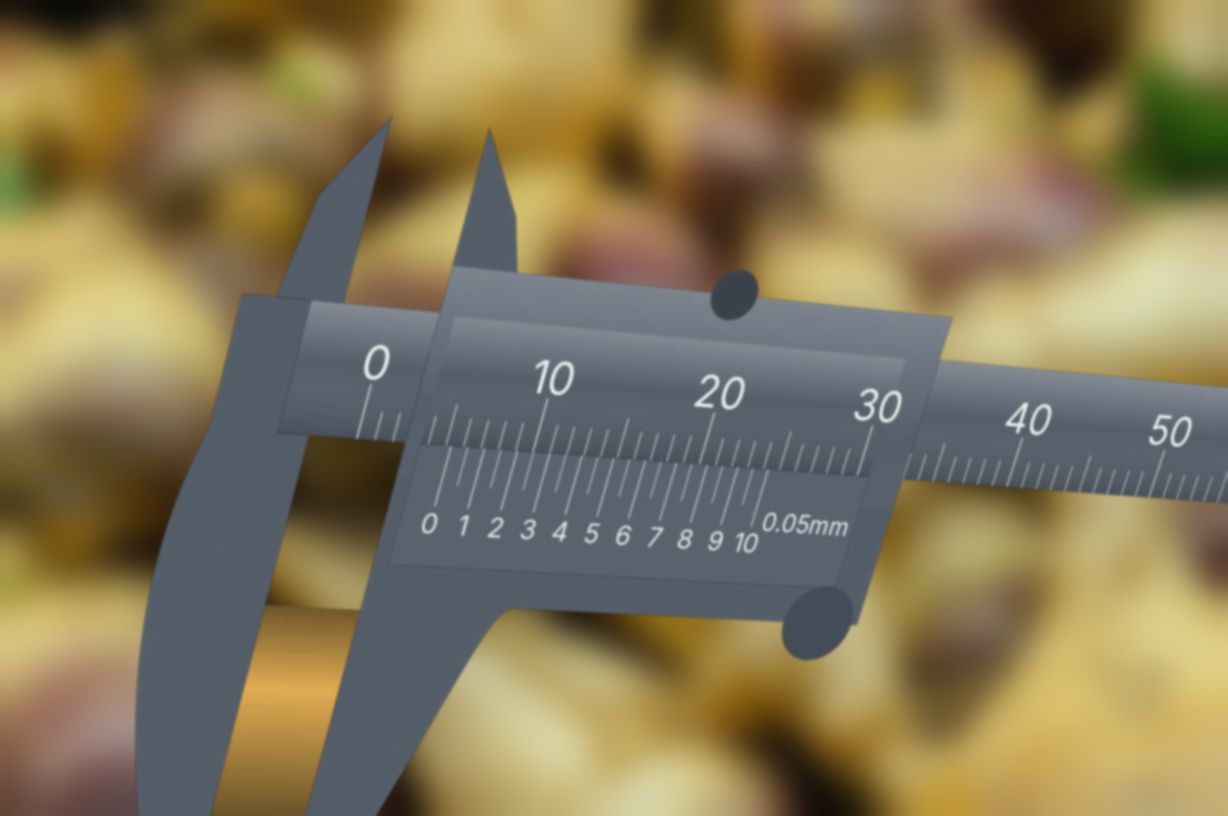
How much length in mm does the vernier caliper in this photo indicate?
5.3 mm
